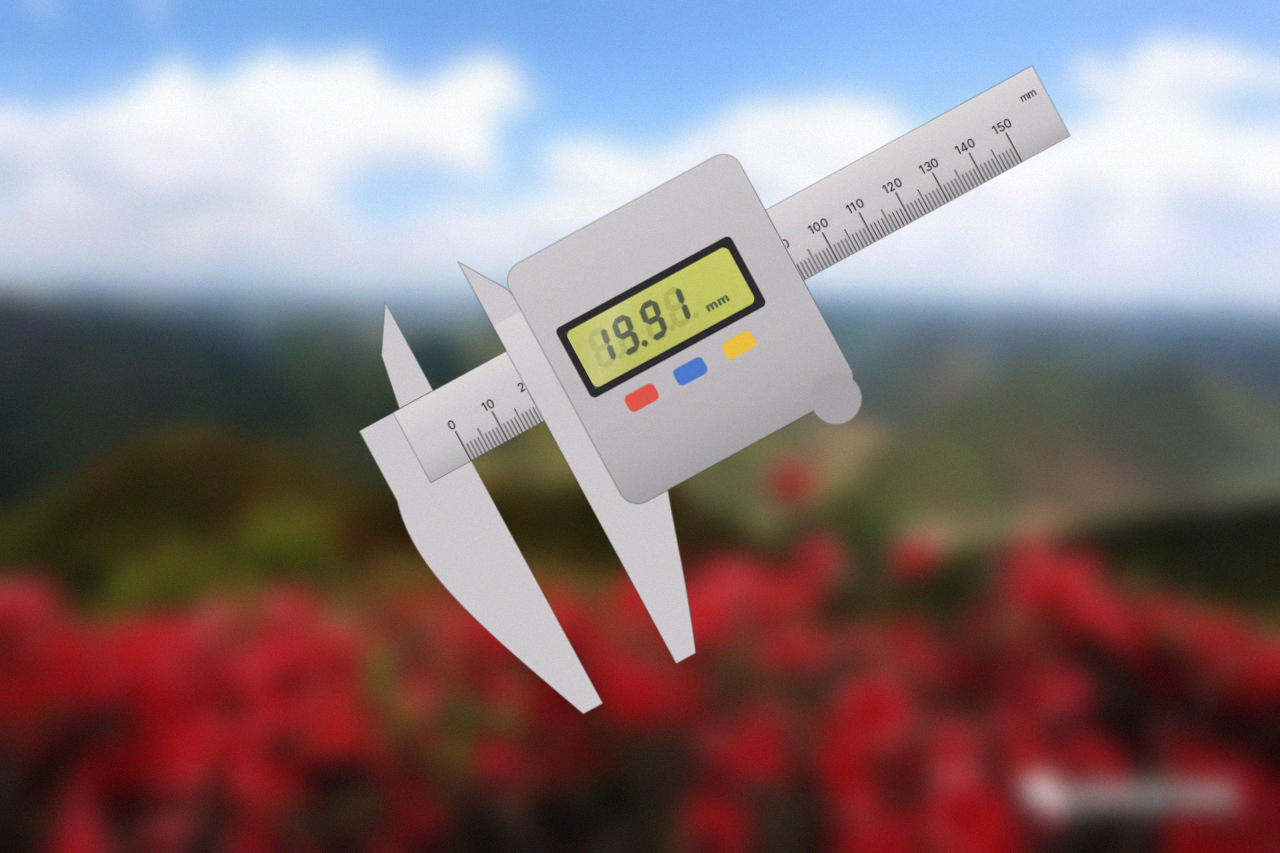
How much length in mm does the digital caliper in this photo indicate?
19.91 mm
